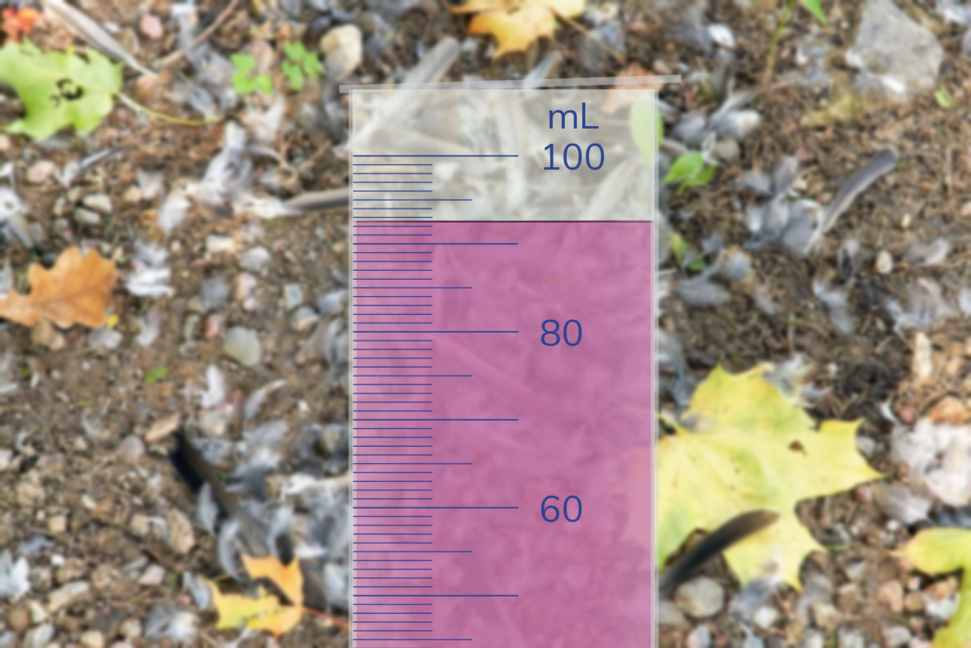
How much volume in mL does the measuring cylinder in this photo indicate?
92.5 mL
